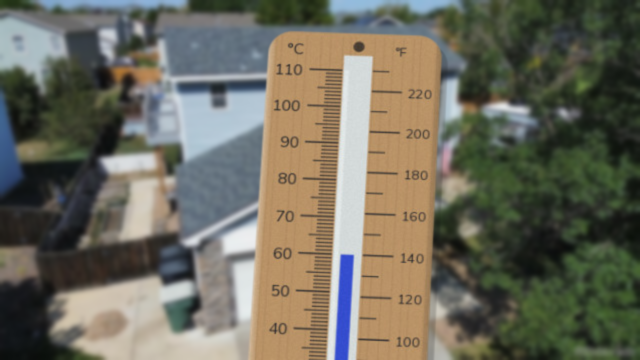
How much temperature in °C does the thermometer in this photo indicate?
60 °C
